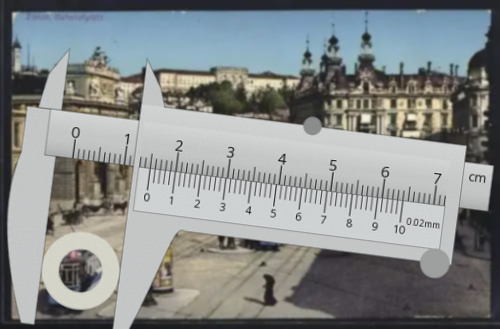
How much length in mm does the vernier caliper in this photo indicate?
15.0 mm
